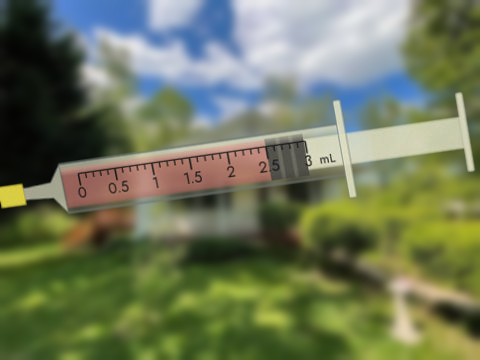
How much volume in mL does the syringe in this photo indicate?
2.5 mL
